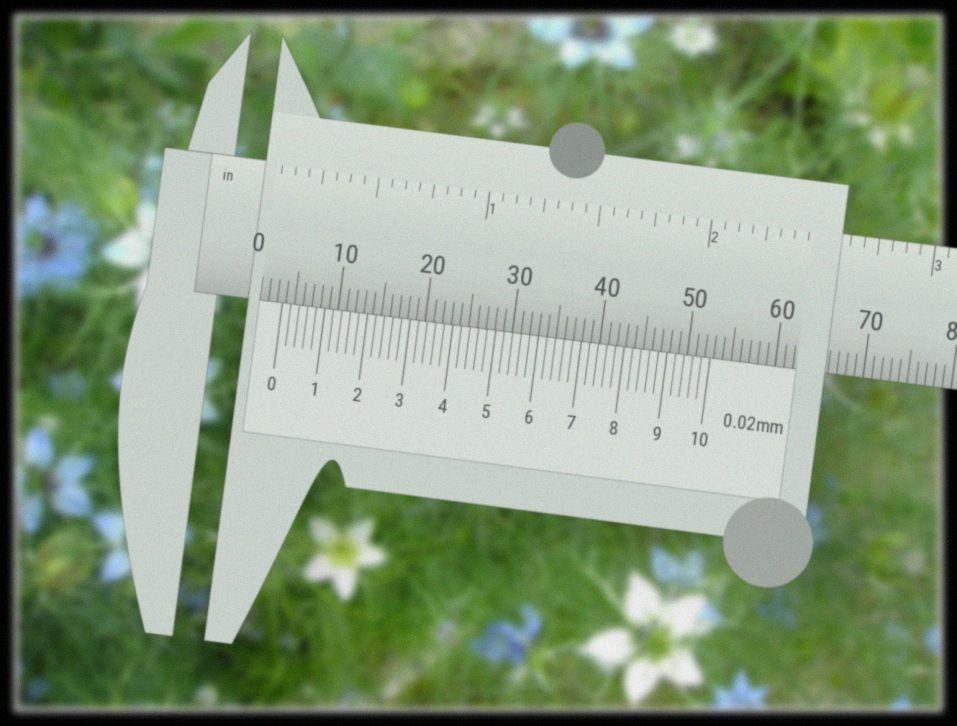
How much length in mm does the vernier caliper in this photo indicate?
3.6 mm
